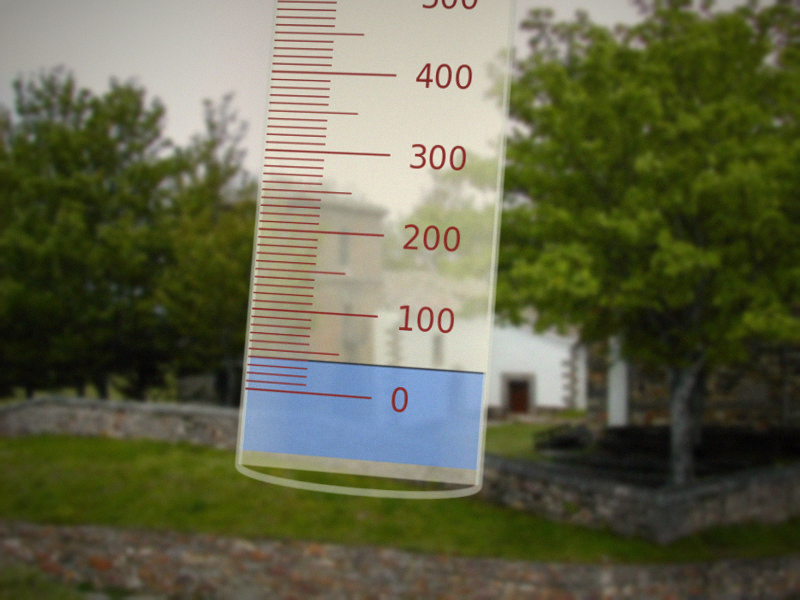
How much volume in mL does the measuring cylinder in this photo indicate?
40 mL
